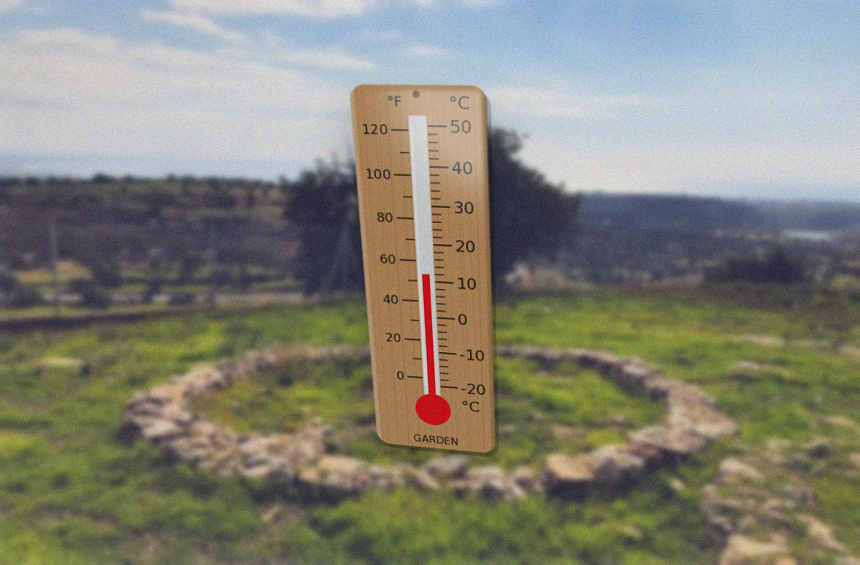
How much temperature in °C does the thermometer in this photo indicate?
12 °C
